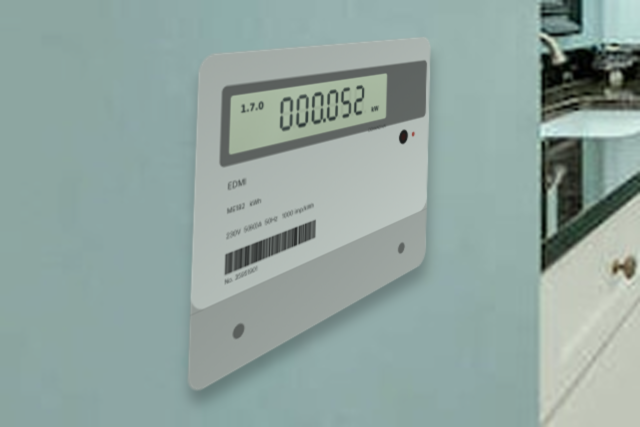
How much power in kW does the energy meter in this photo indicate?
0.052 kW
